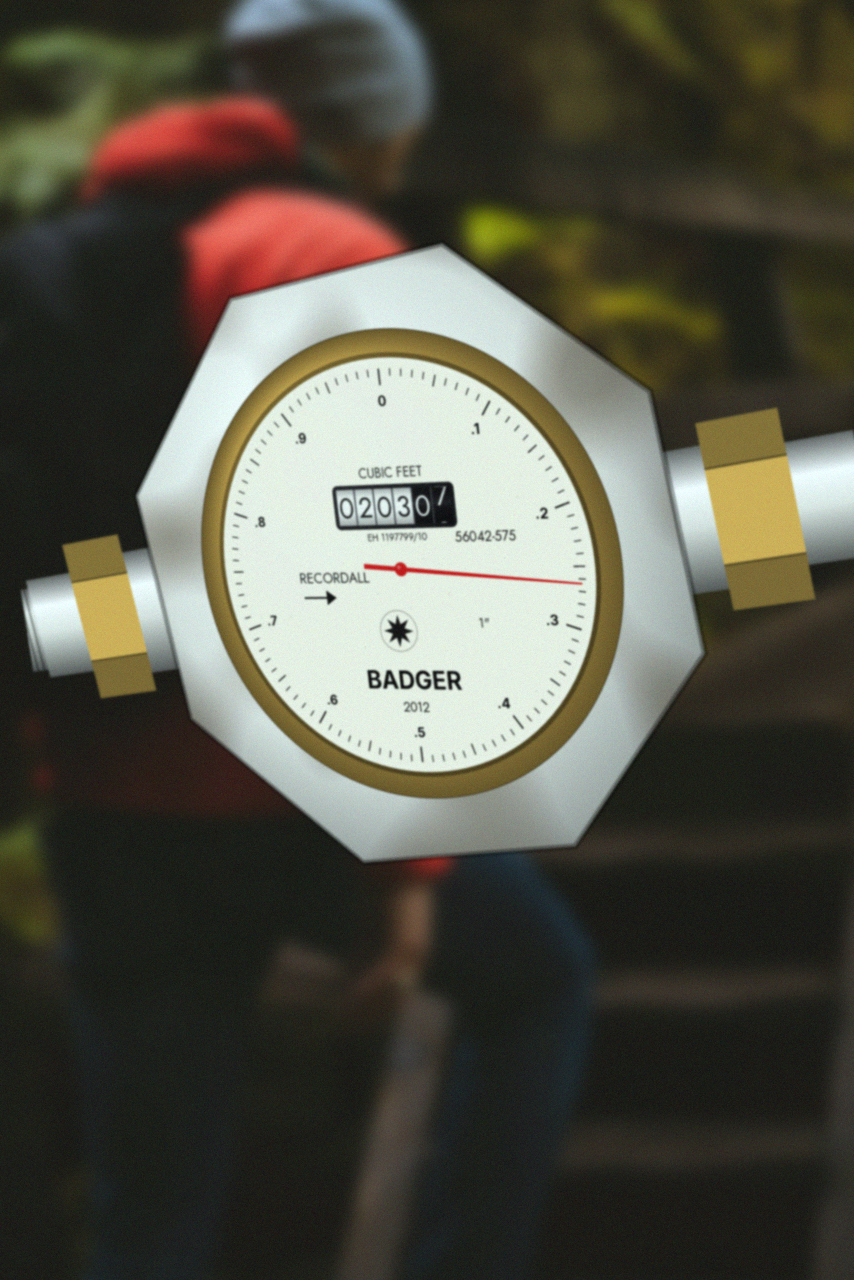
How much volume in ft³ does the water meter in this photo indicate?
20307.26 ft³
